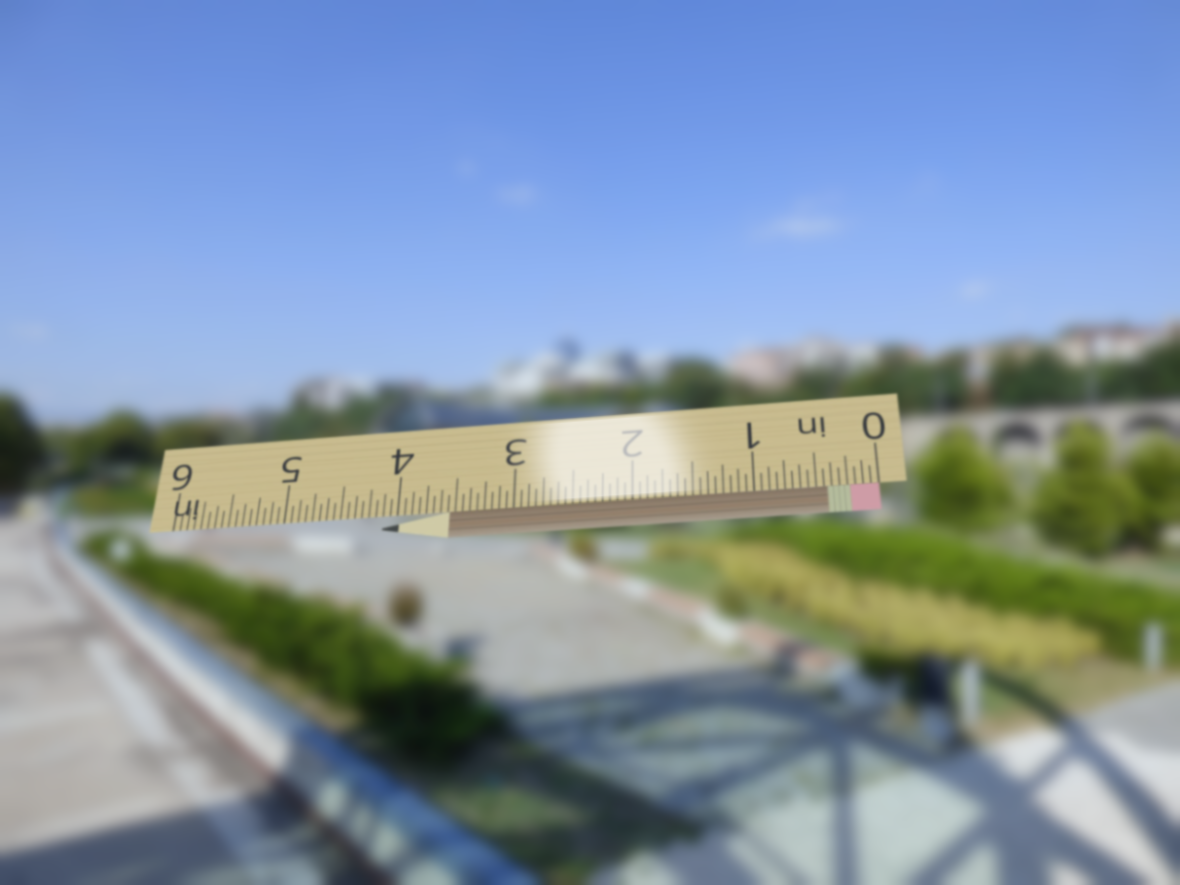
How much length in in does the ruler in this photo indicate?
4.125 in
